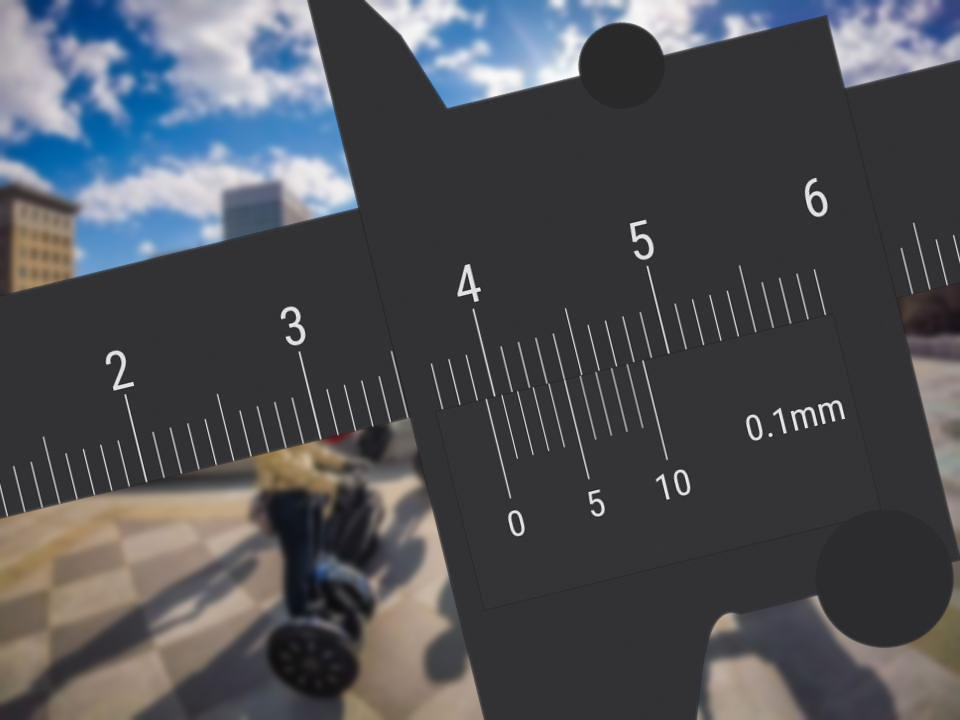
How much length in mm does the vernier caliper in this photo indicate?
39.5 mm
